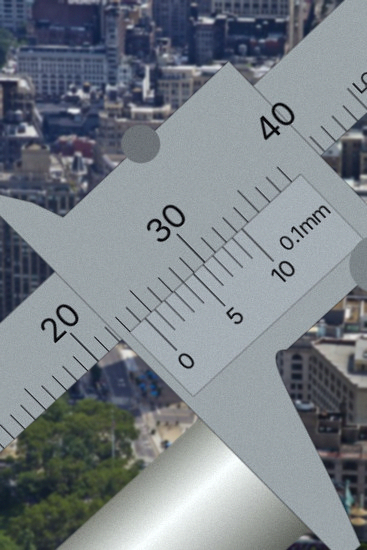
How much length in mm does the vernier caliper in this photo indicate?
24.4 mm
